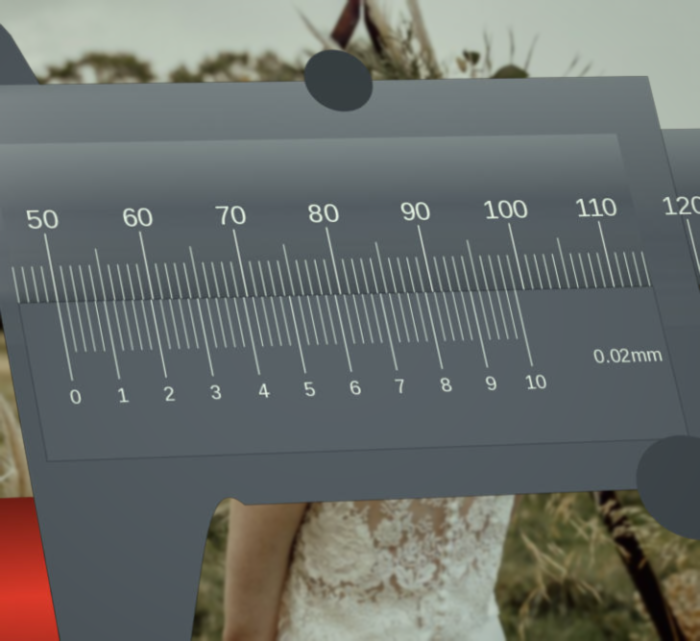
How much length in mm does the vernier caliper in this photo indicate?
50.0 mm
